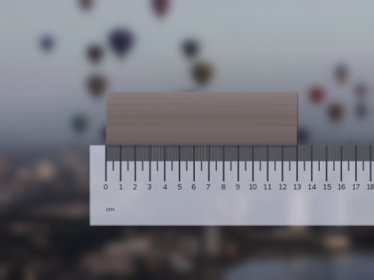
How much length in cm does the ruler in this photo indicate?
13 cm
